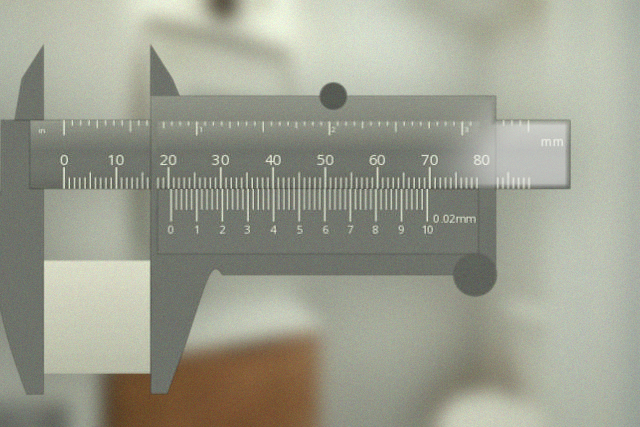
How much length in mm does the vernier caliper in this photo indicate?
20.5 mm
